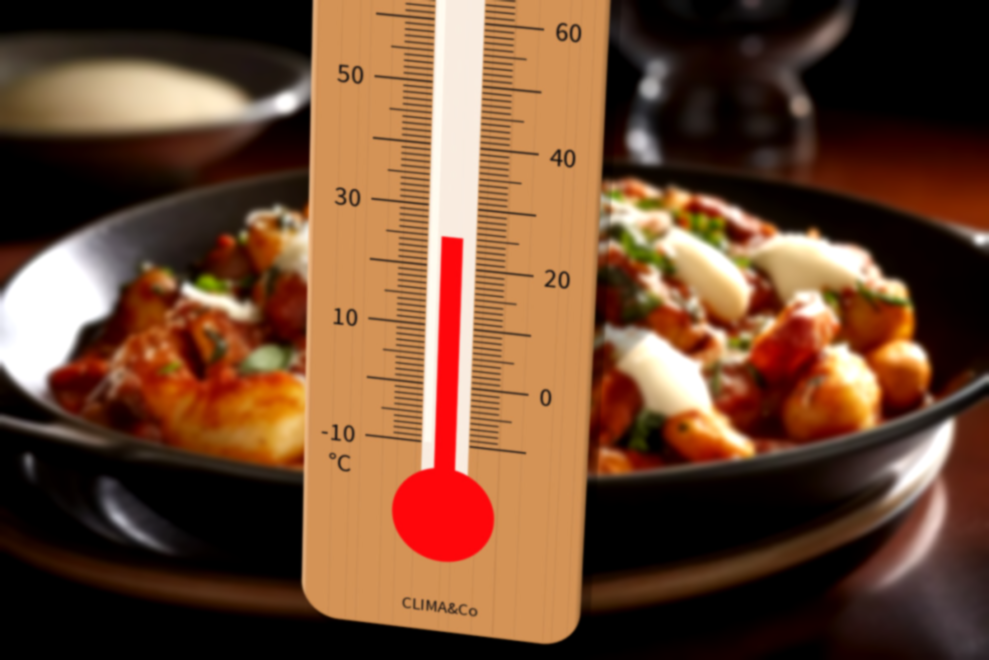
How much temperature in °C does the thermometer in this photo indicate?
25 °C
